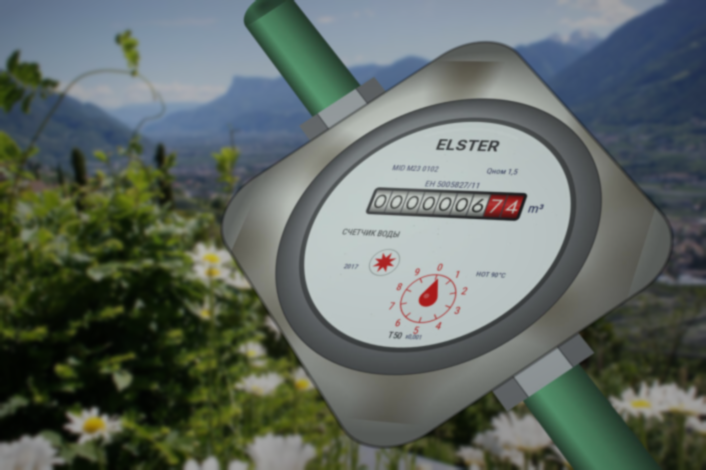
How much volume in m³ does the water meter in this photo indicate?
6.740 m³
